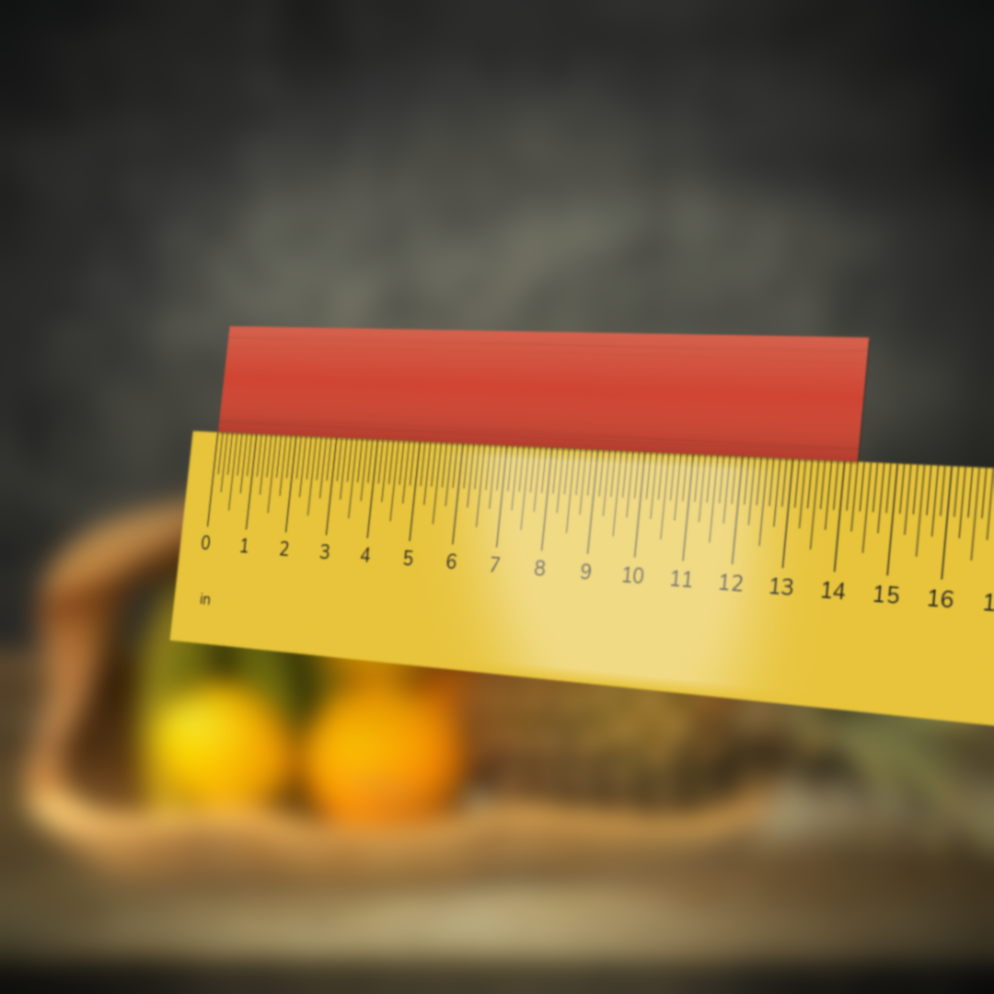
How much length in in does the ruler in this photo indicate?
14.25 in
